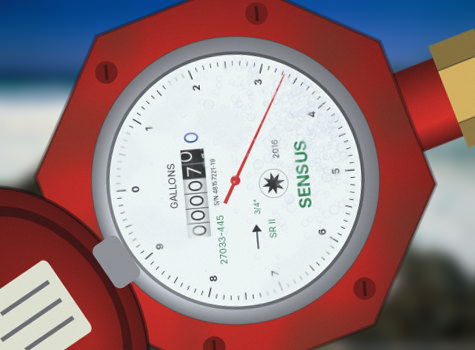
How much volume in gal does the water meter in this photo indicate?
703.3 gal
